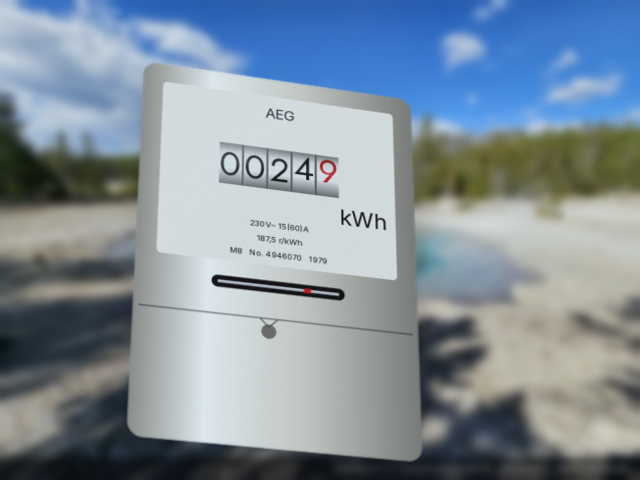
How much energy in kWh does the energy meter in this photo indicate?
24.9 kWh
